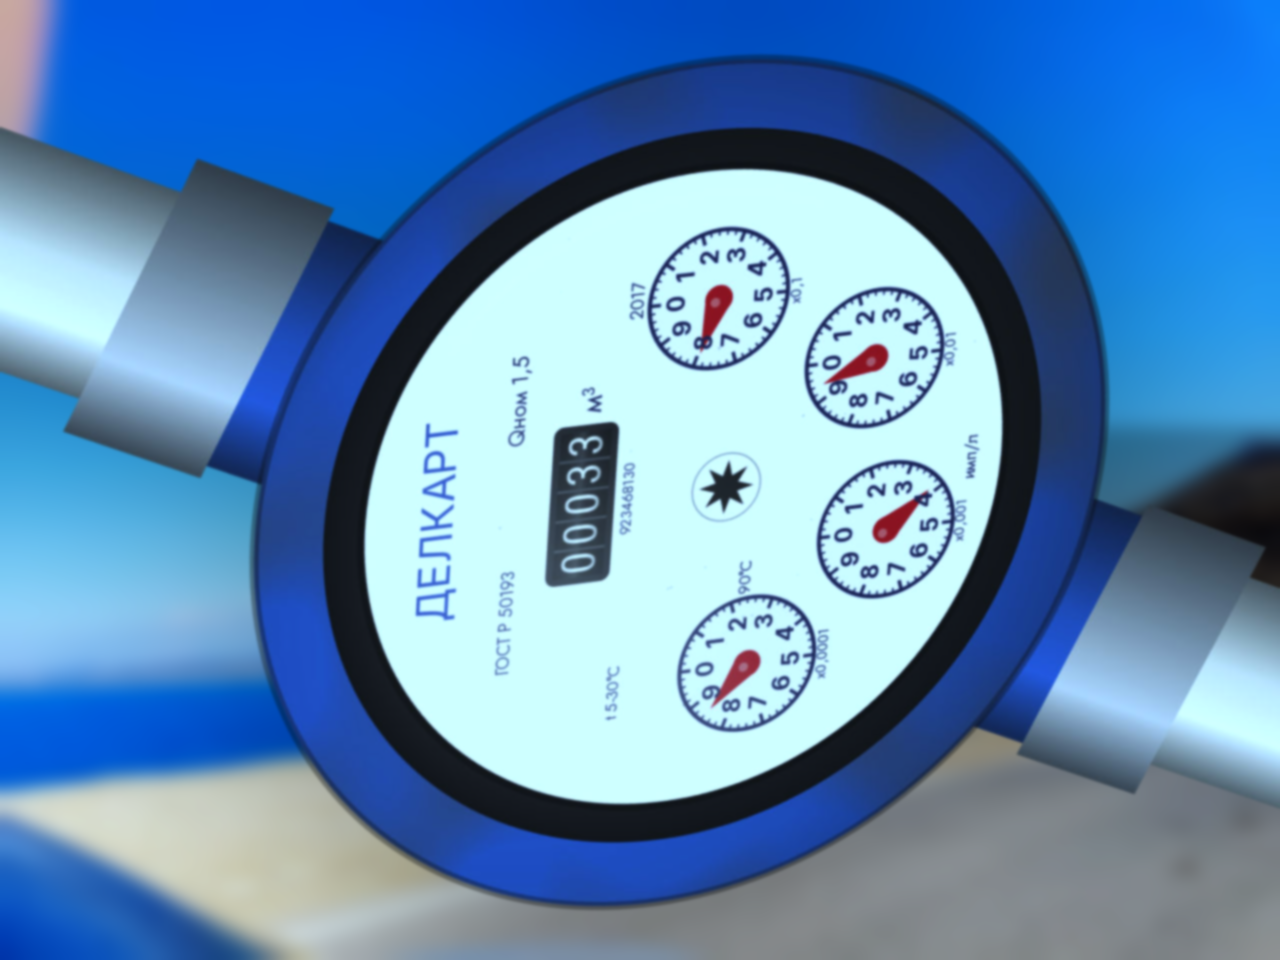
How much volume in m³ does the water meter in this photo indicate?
33.7938 m³
